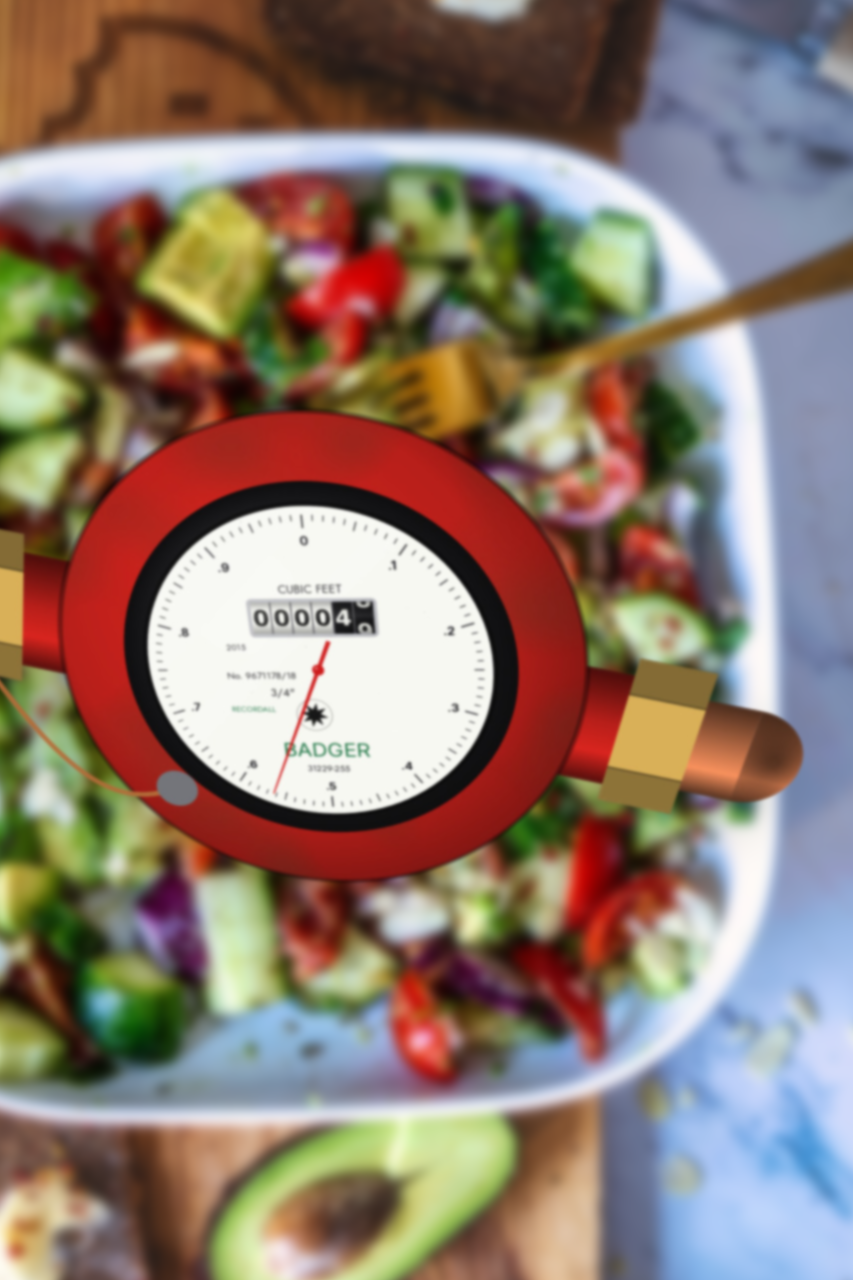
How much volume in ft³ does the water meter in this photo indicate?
48.56 ft³
